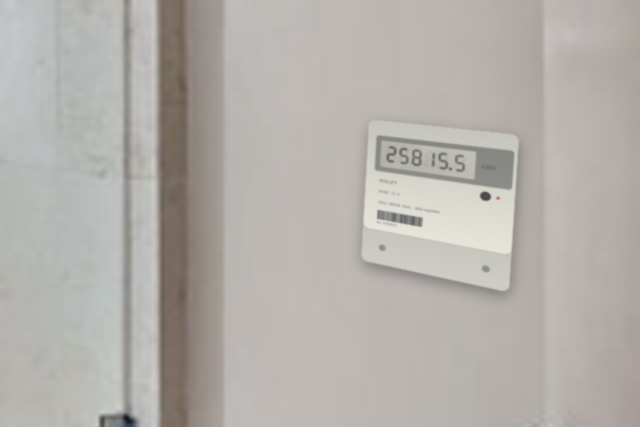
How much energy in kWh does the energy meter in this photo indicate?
25815.5 kWh
